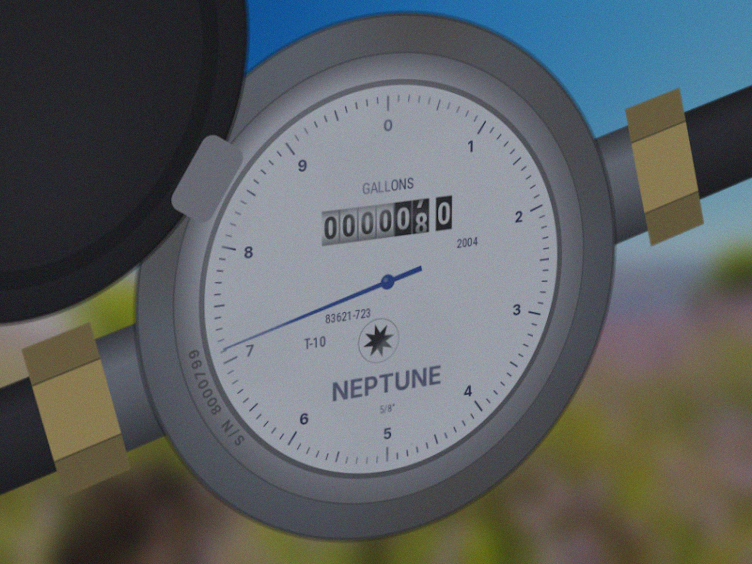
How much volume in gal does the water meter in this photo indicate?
77.1 gal
